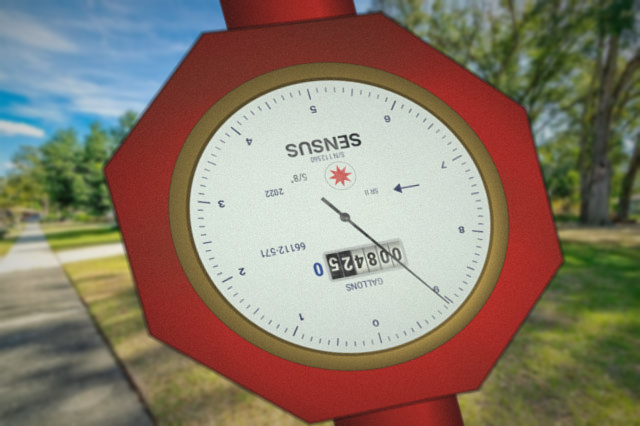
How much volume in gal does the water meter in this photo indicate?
84249.0 gal
